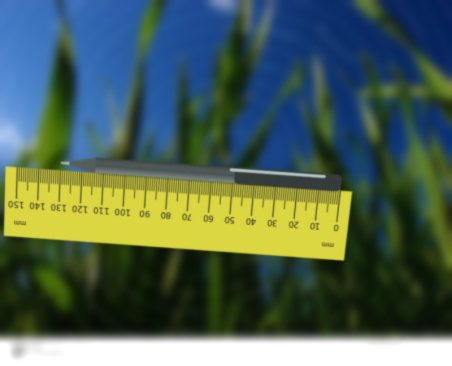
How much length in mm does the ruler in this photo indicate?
130 mm
